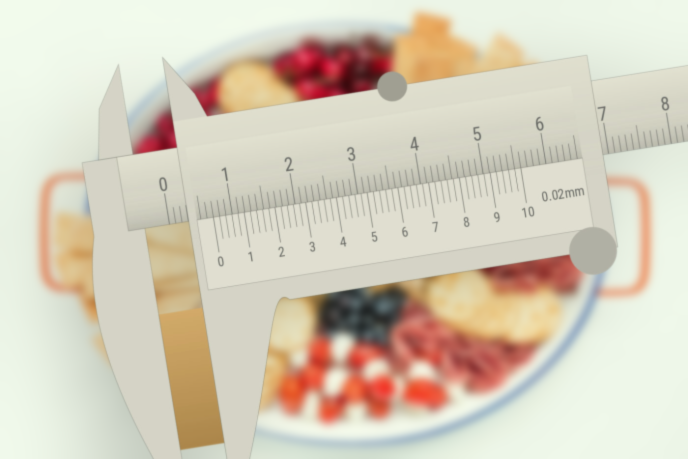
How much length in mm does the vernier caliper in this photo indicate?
7.0 mm
